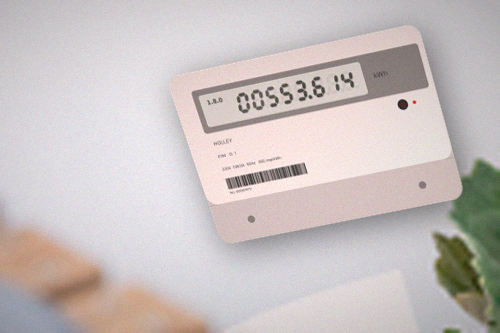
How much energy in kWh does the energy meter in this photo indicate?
553.614 kWh
